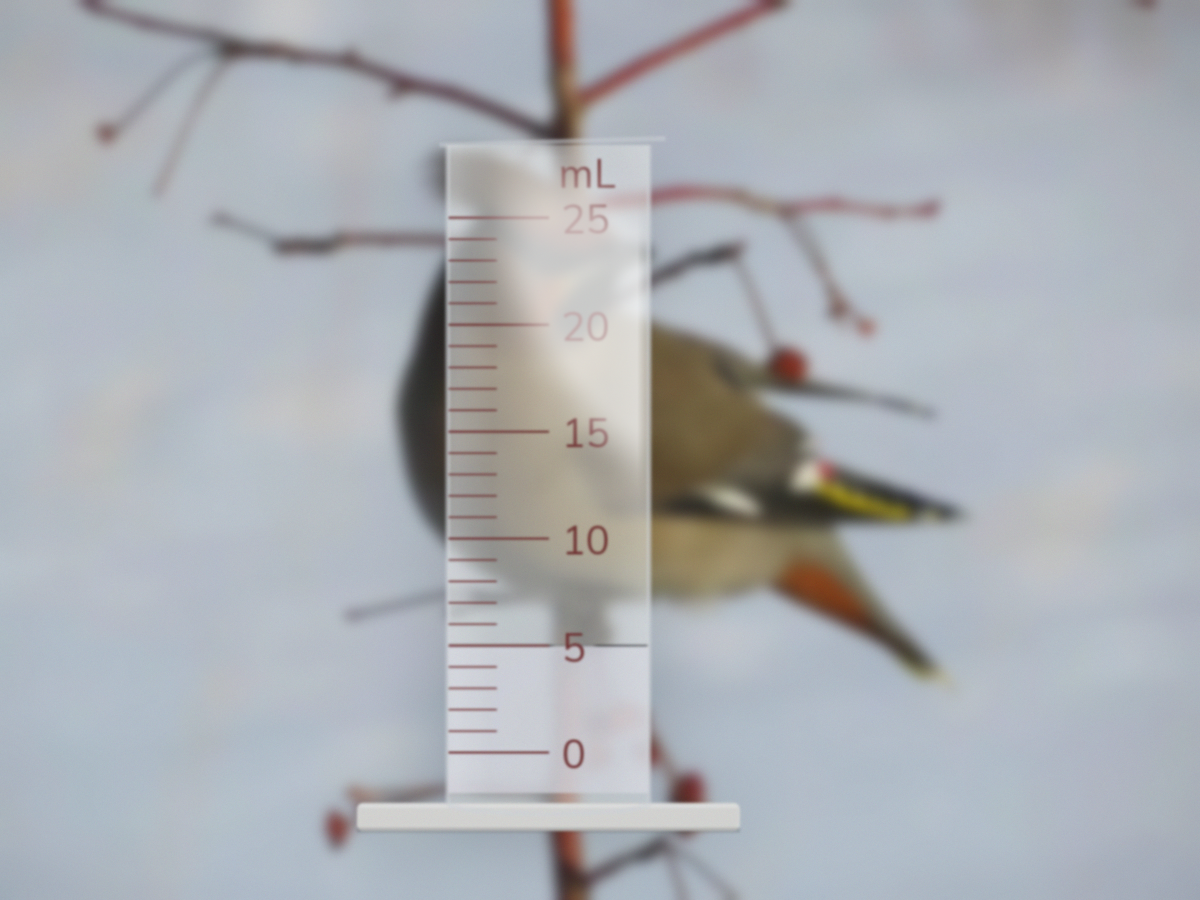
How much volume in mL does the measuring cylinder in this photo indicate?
5 mL
